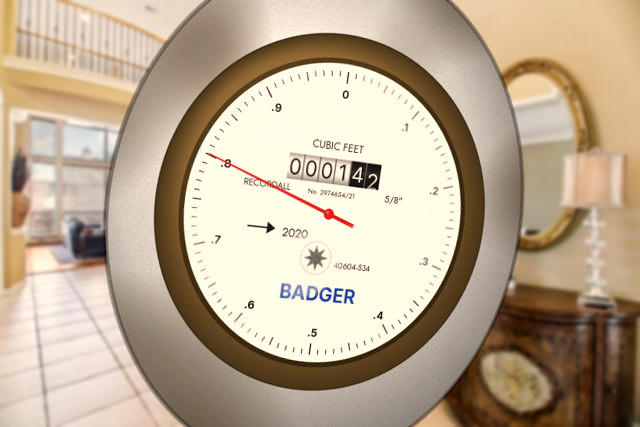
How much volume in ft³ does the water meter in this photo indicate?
141.80 ft³
